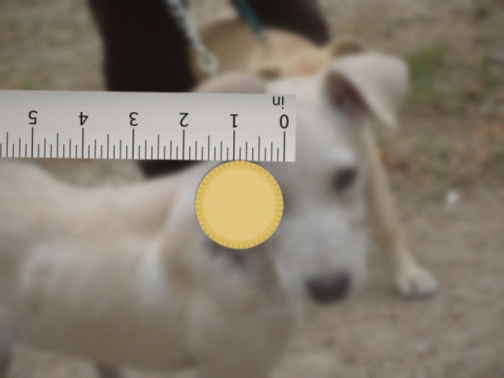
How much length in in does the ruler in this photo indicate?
1.75 in
